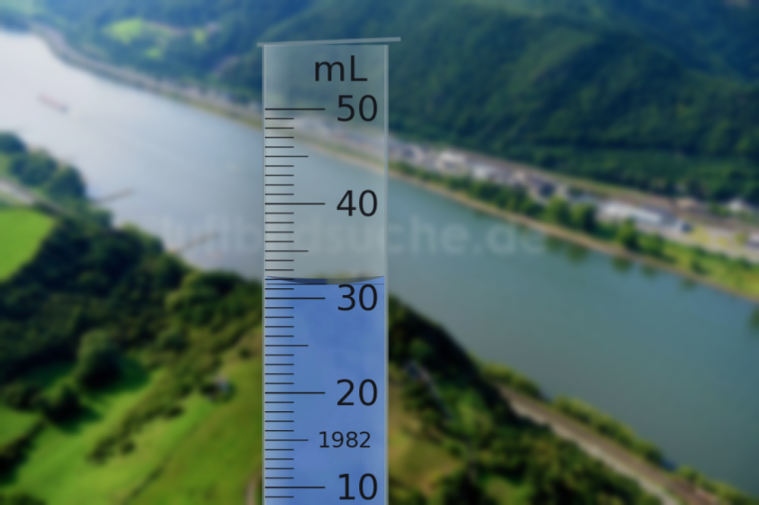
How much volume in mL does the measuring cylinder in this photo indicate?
31.5 mL
